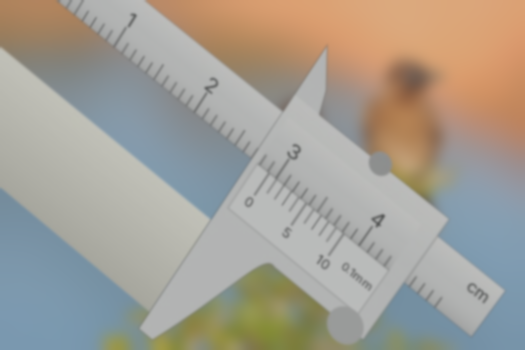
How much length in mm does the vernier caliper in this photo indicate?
29.2 mm
